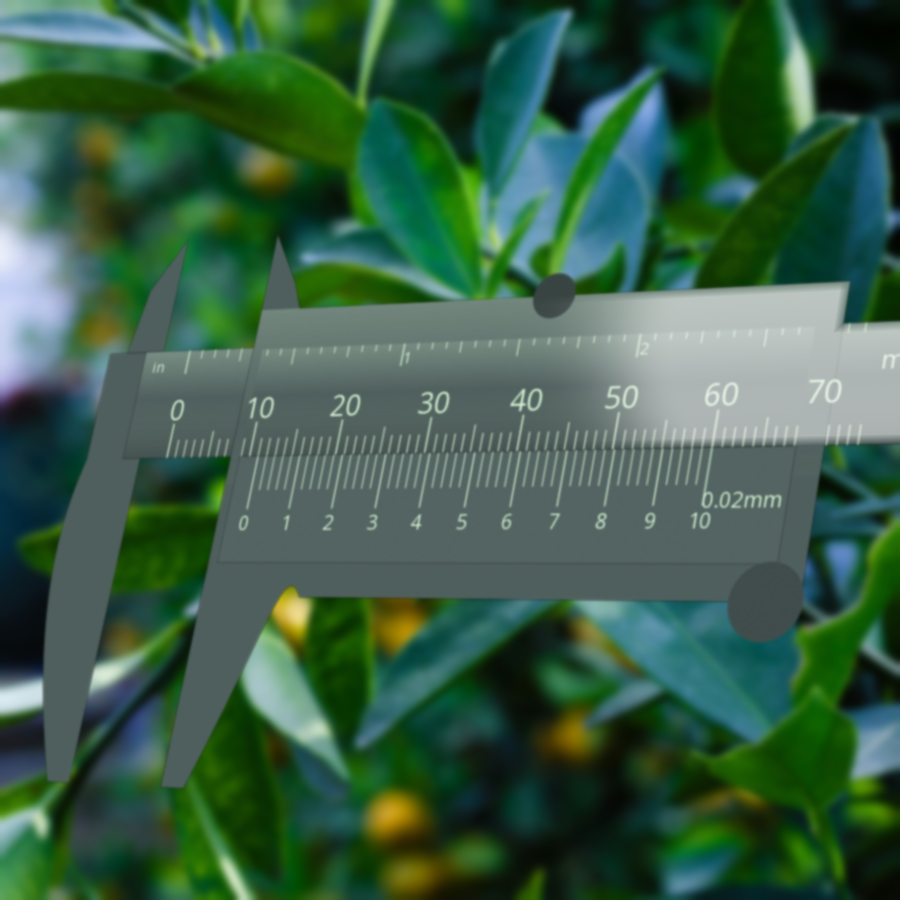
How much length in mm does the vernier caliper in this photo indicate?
11.0 mm
